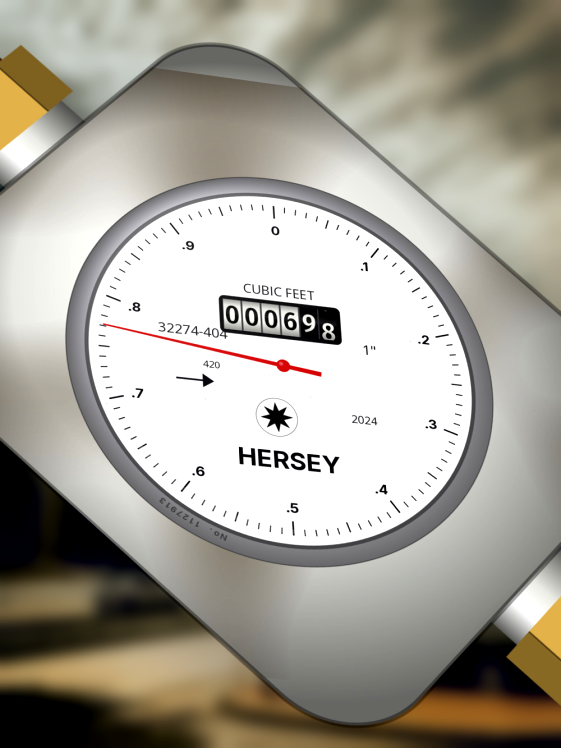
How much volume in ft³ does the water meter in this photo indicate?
697.77 ft³
